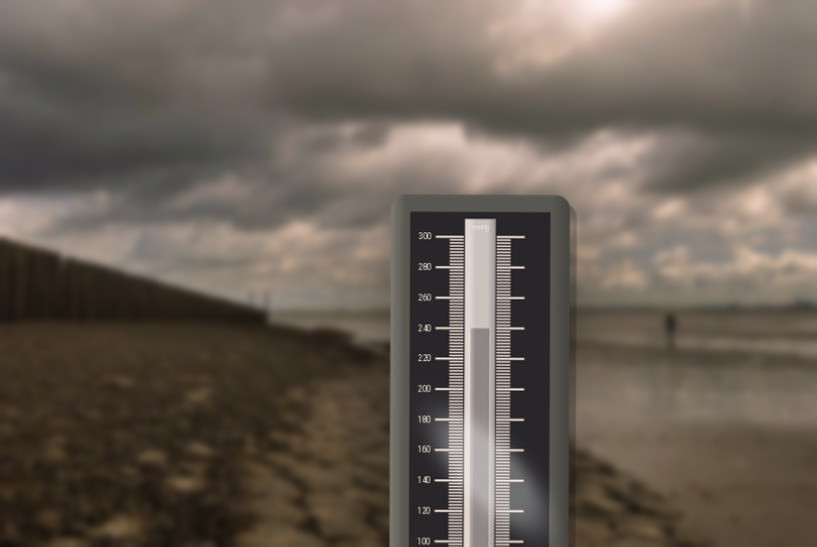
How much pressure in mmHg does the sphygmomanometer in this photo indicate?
240 mmHg
